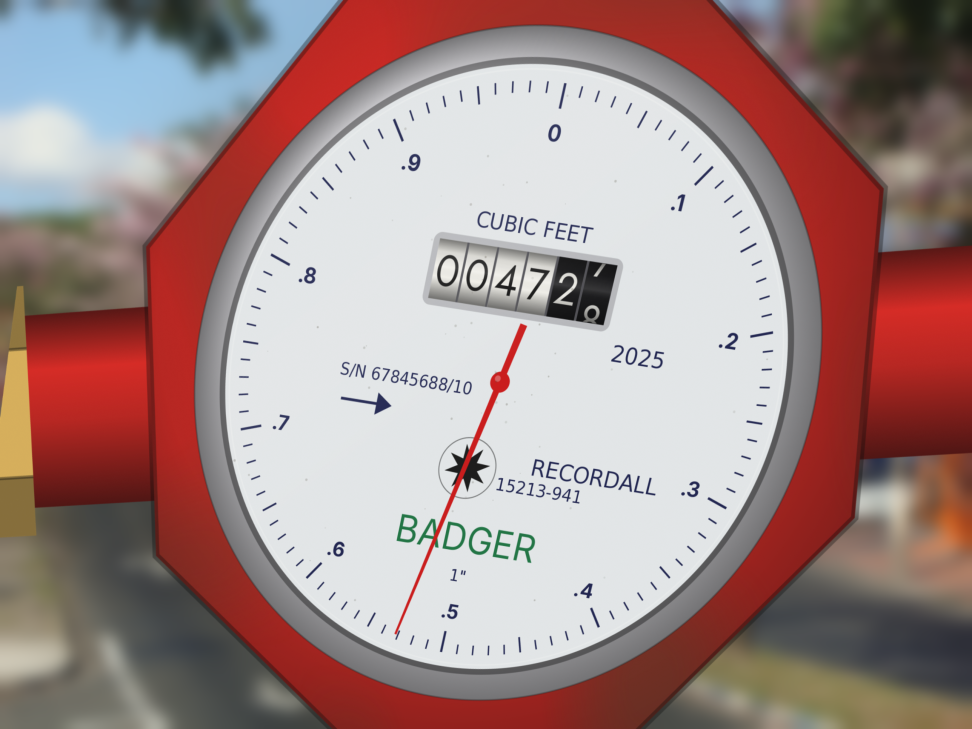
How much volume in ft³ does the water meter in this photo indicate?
4727.53 ft³
